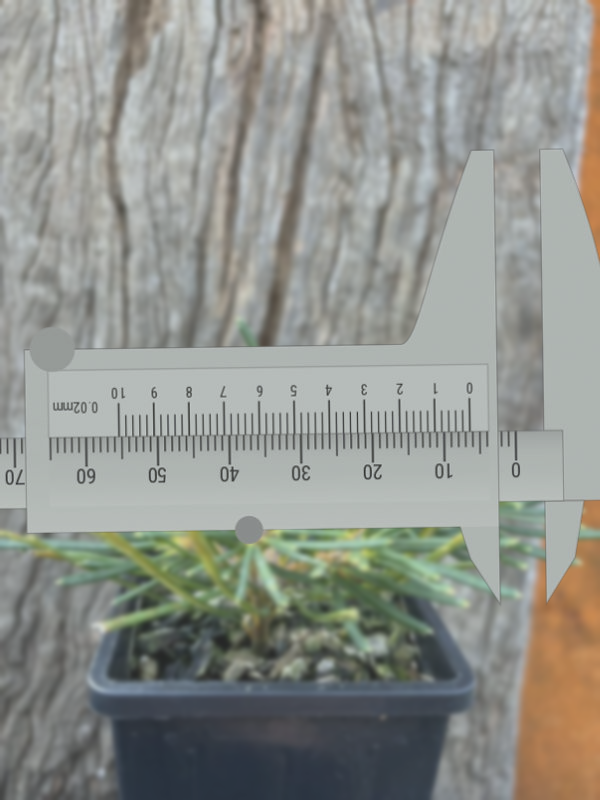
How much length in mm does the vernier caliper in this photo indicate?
6.4 mm
